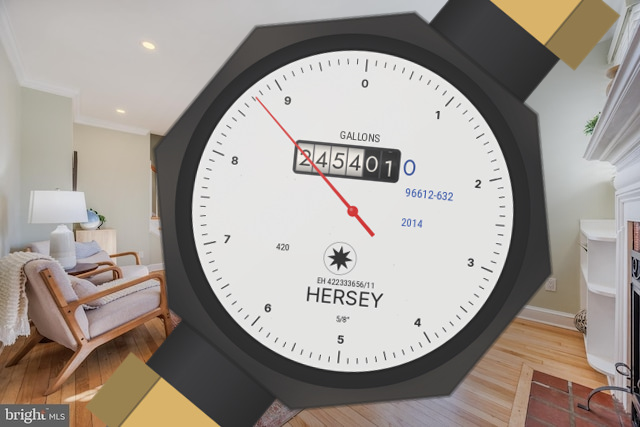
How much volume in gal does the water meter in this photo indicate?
2454008.7 gal
